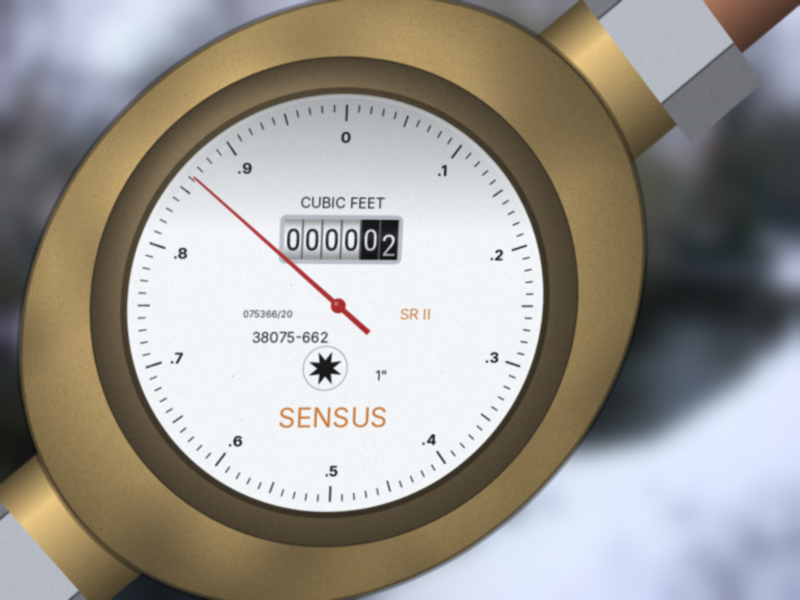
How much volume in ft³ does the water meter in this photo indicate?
1.86 ft³
